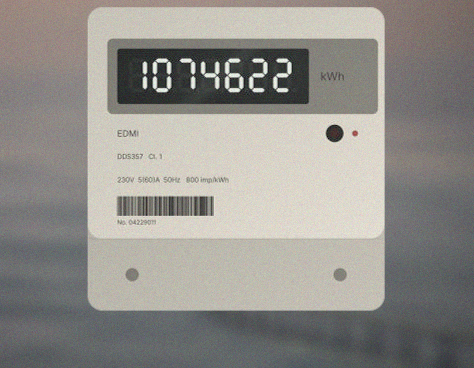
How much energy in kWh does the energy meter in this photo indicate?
1074622 kWh
